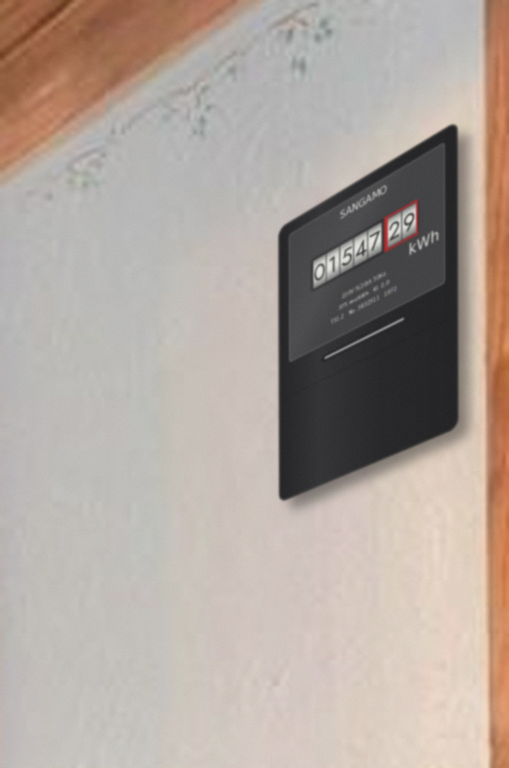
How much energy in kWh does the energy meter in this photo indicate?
1547.29 kWh
